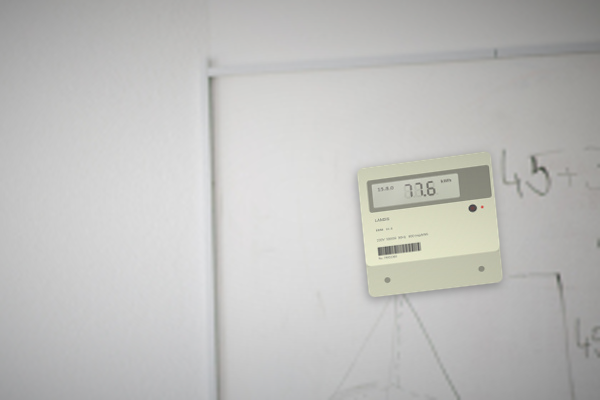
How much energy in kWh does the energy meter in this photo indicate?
77.6 kWh
